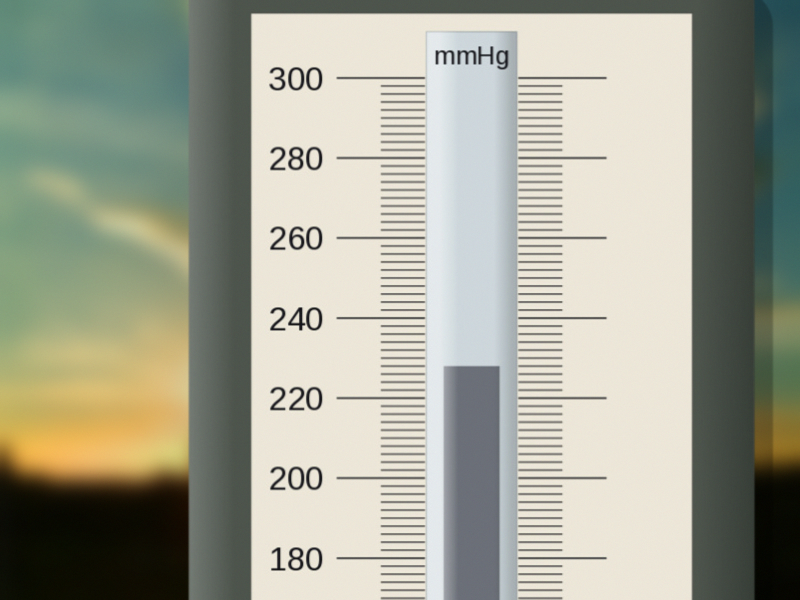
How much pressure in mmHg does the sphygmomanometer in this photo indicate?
228 mmHg
